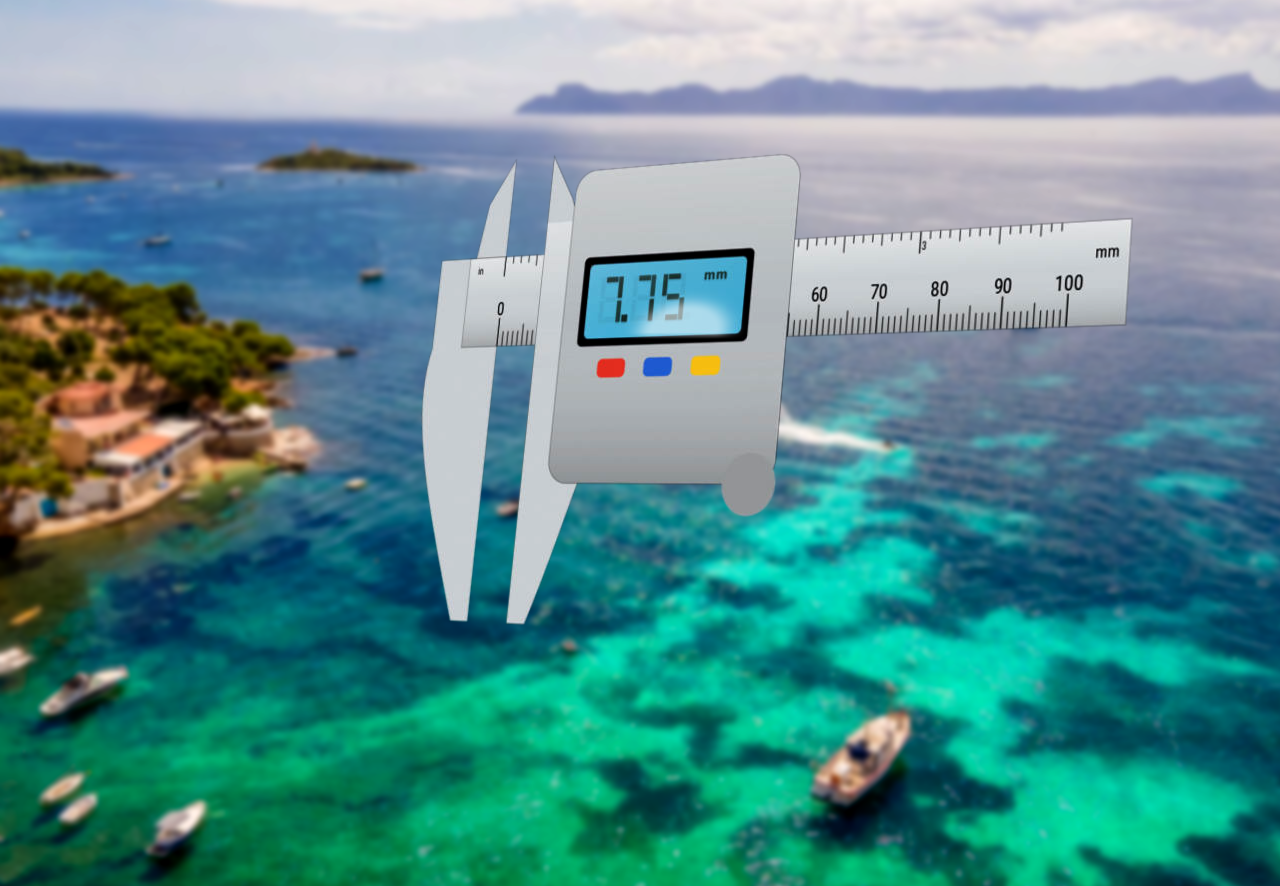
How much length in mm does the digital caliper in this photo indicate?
7.75 mm
